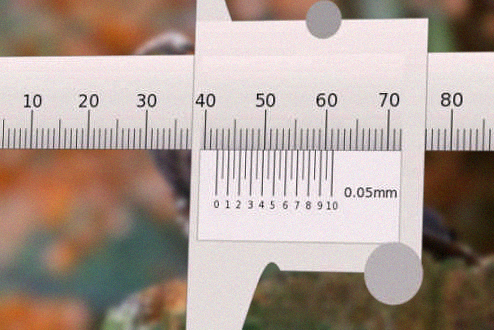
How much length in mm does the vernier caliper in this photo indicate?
42.2 mm
